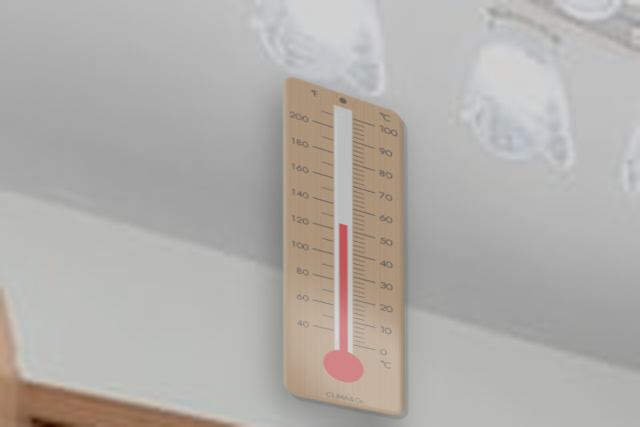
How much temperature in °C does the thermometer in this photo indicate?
52 °C
